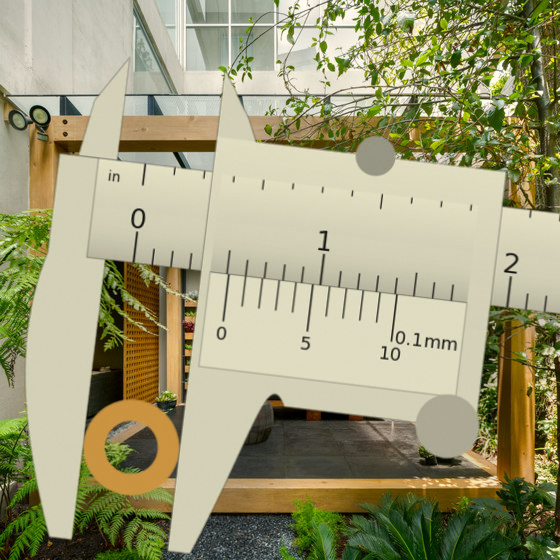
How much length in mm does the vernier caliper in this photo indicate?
5.1 mm
